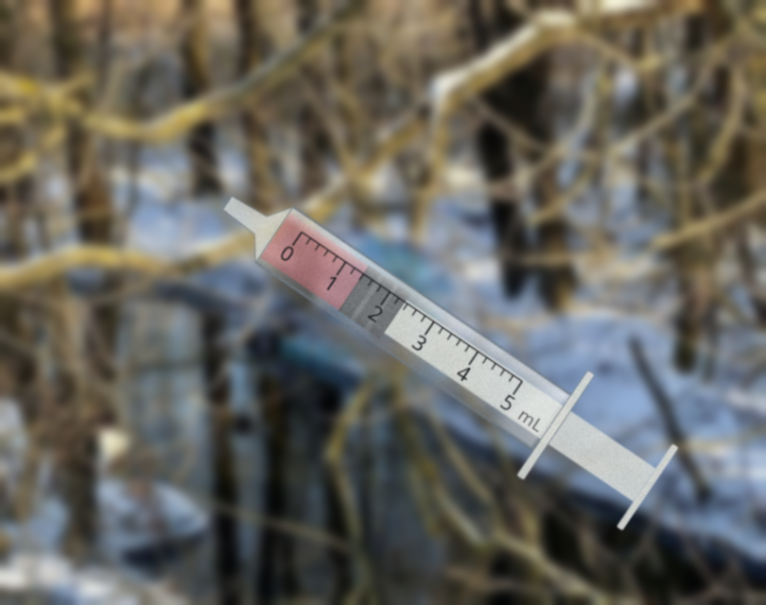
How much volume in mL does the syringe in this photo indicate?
1.4 mL
